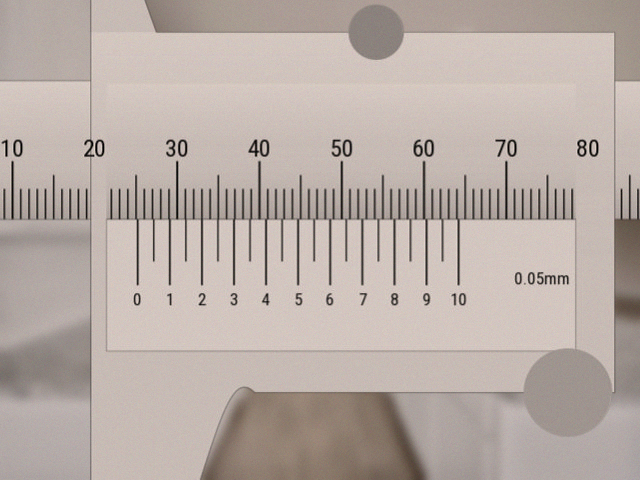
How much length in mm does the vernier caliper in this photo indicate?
25.2 mm
